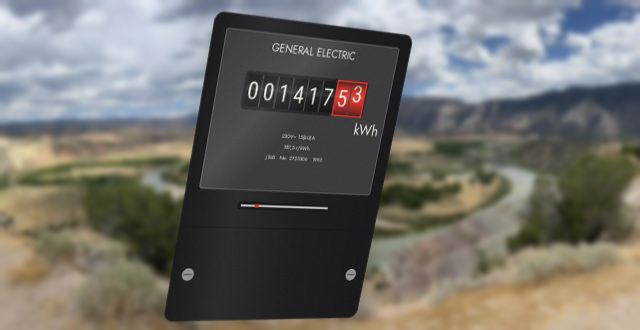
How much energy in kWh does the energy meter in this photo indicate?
1417.53 kWh
